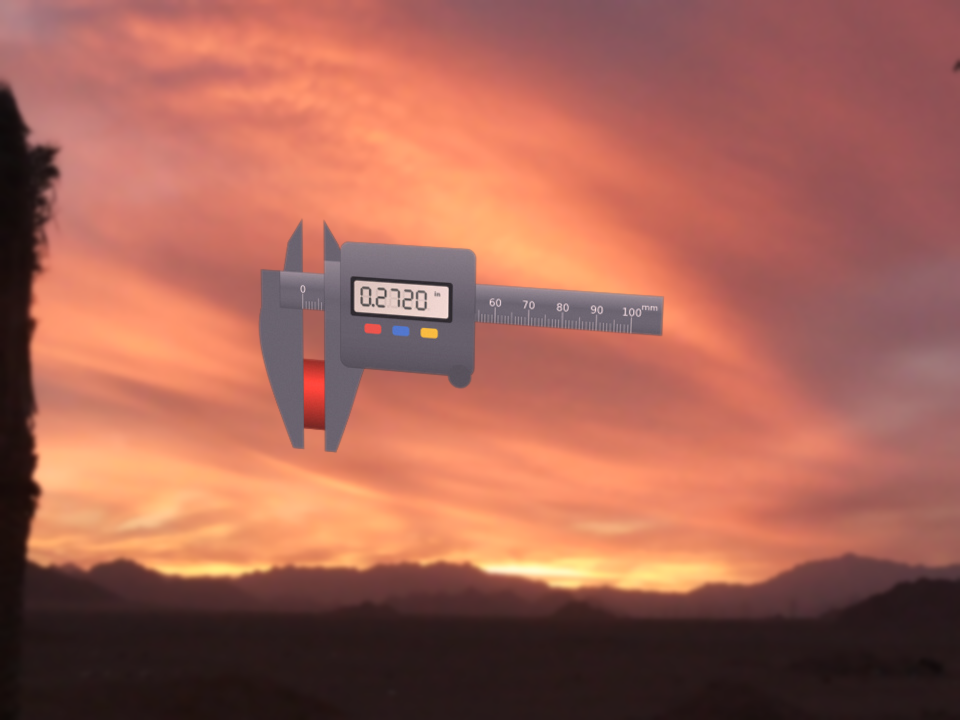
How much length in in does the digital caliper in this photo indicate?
0.2720 in
